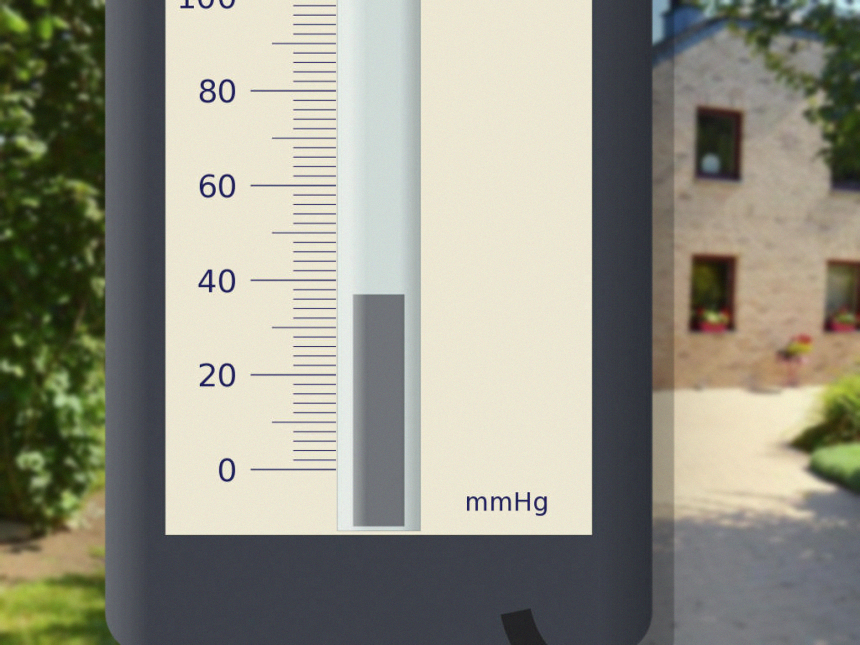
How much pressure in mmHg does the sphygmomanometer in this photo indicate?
37 mmHg
